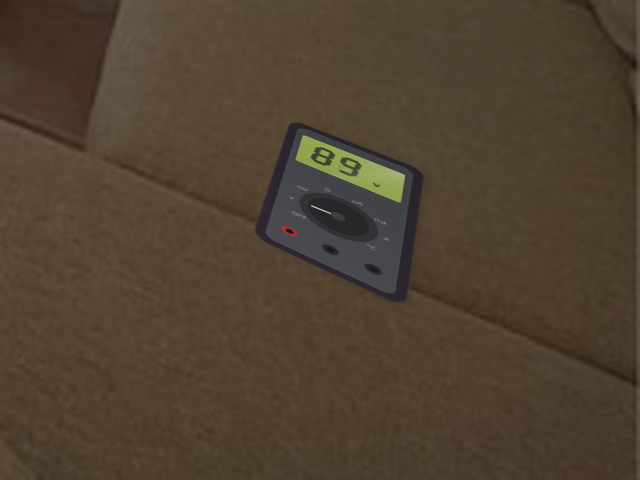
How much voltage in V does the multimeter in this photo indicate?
89 V
